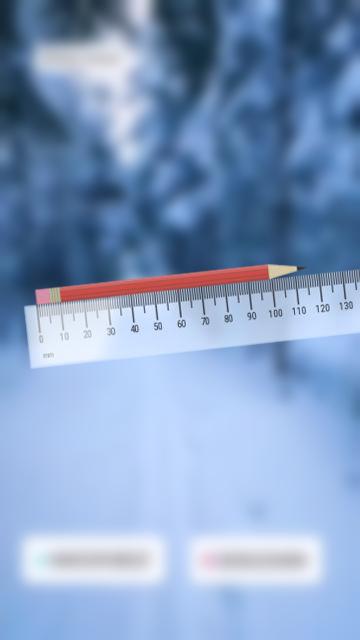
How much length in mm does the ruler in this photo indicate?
115 mm
